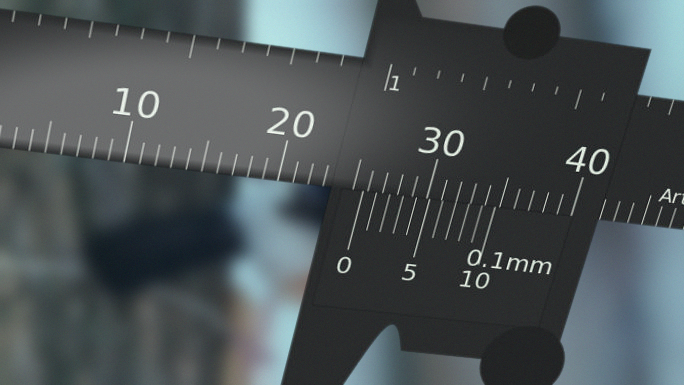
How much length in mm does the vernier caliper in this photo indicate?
25.7 mm
